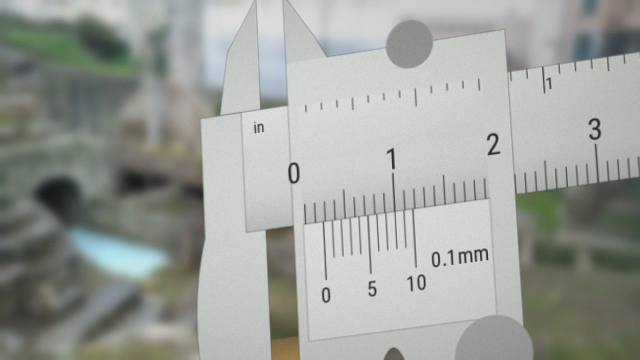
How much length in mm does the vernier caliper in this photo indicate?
2.8 mm
